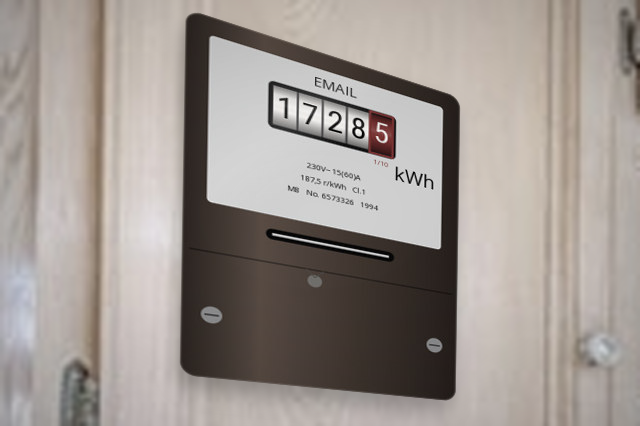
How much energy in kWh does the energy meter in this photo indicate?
1728.5 kWh
